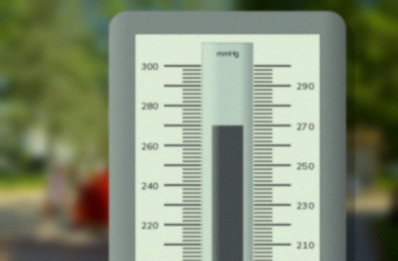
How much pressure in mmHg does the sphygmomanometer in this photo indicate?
270 mmHg
